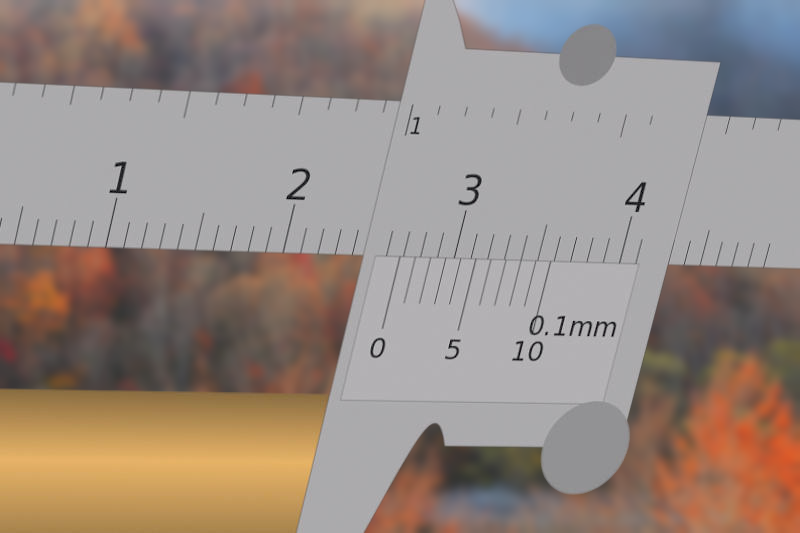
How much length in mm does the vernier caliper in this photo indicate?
26.8 mm
